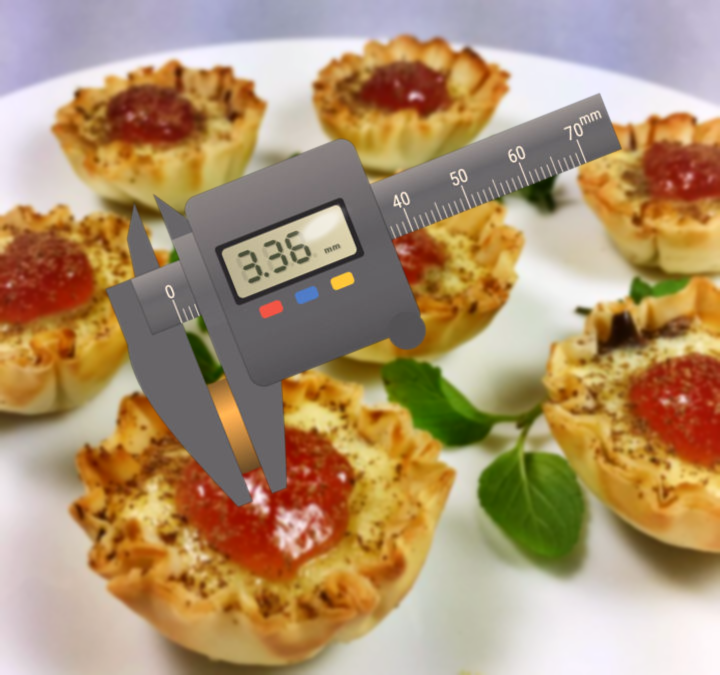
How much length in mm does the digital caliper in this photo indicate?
3.36 mm
